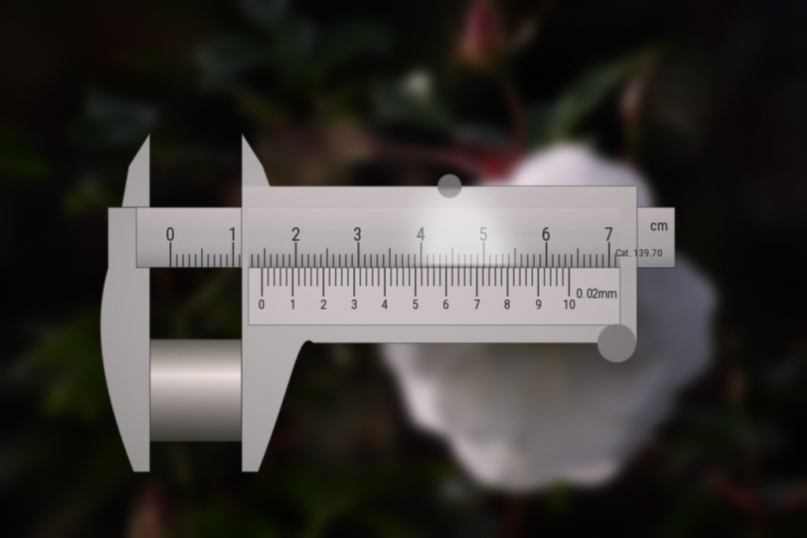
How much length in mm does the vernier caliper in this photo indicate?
14.6 mm
